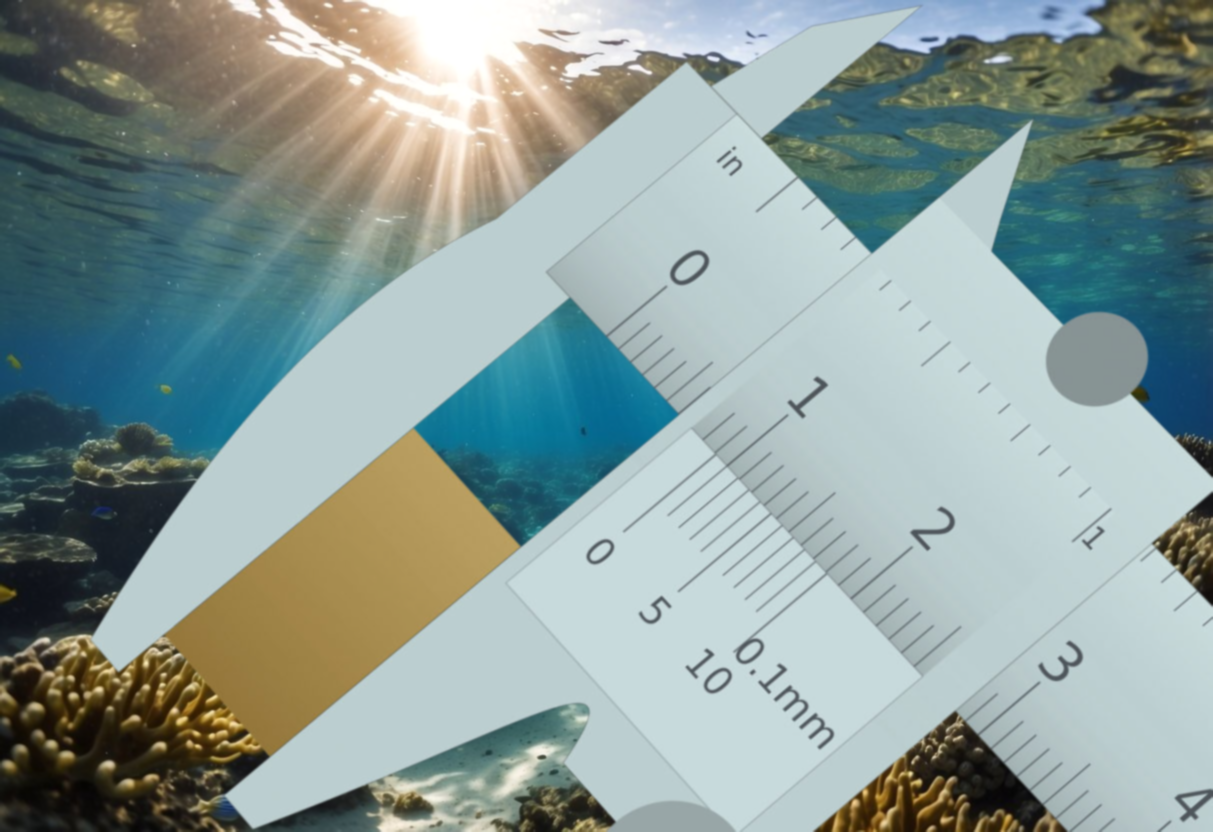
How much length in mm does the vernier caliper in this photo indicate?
9.1 mm
